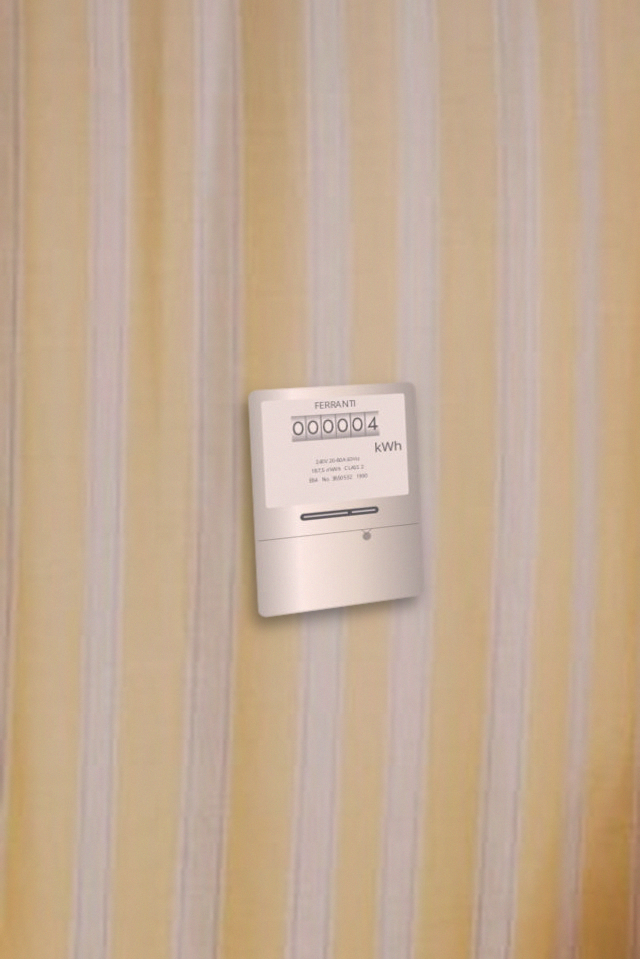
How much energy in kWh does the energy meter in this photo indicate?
4 kWh
